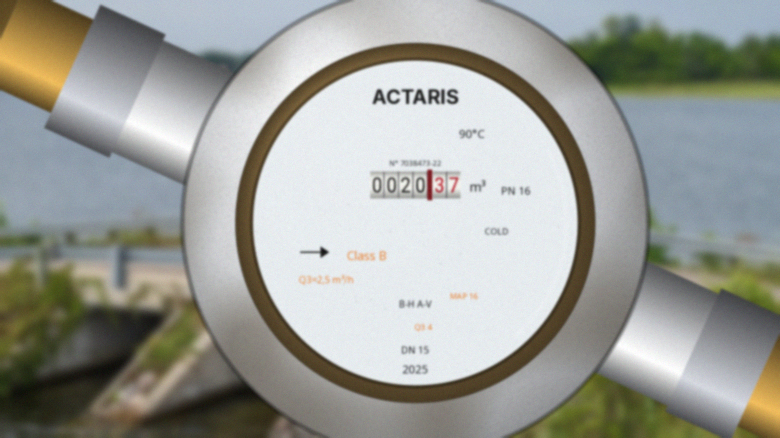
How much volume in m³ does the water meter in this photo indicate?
20.37 m³
